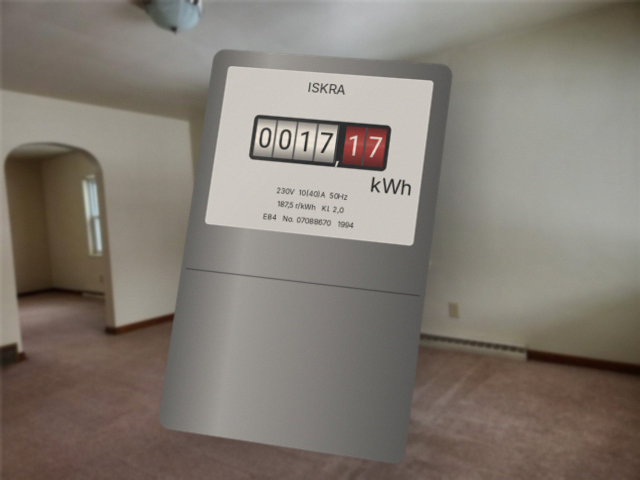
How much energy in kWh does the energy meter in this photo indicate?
17.17 kWh
